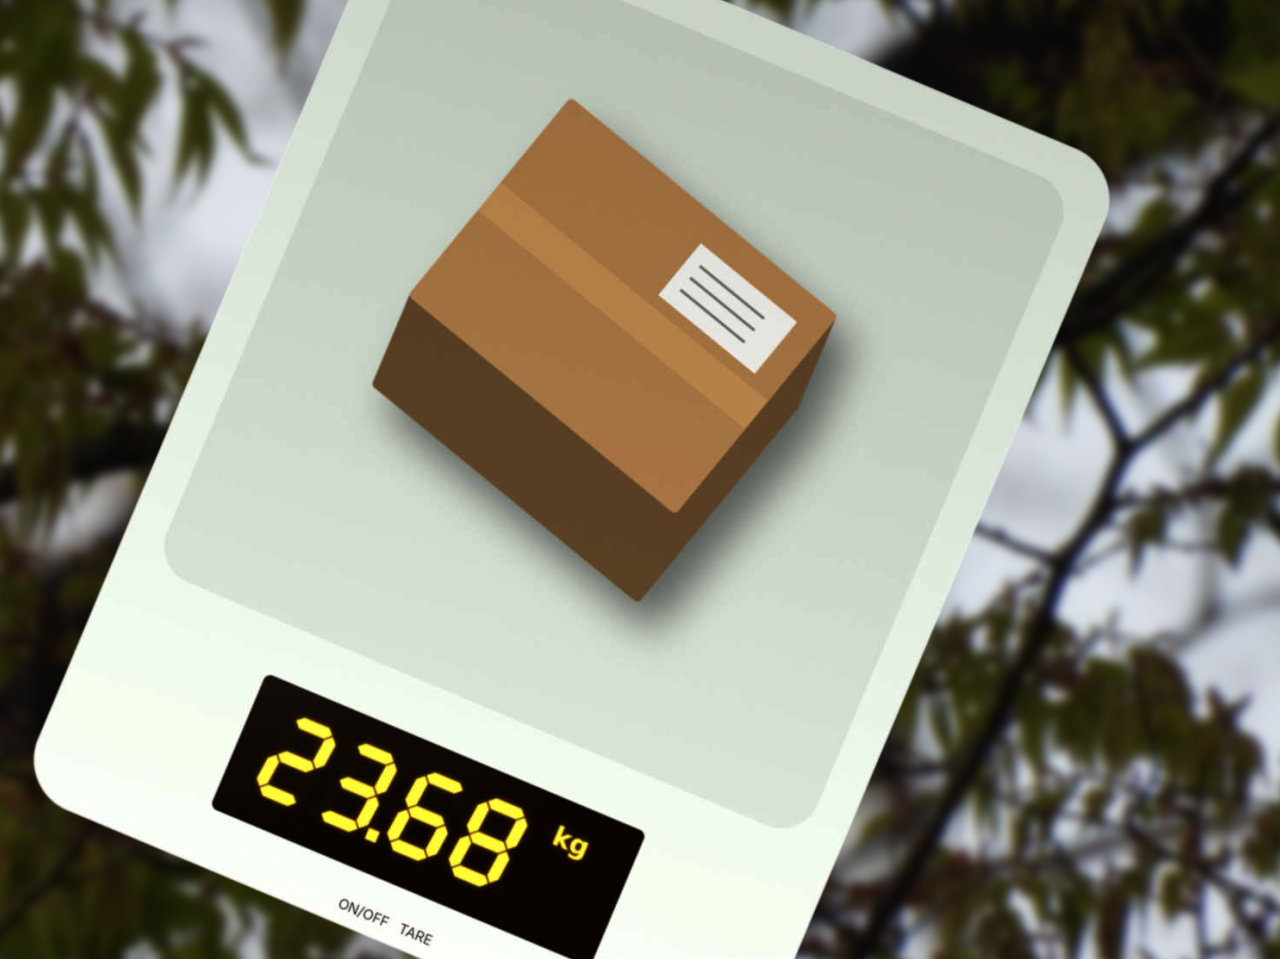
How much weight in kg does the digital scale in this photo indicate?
23.68 kg
